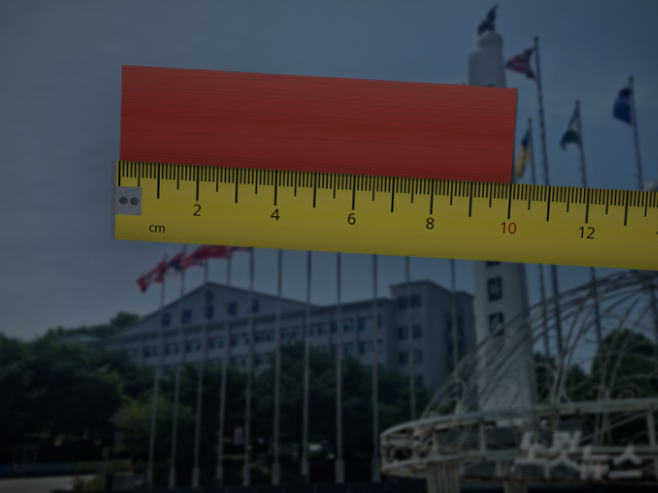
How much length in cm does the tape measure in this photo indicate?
10 cm
